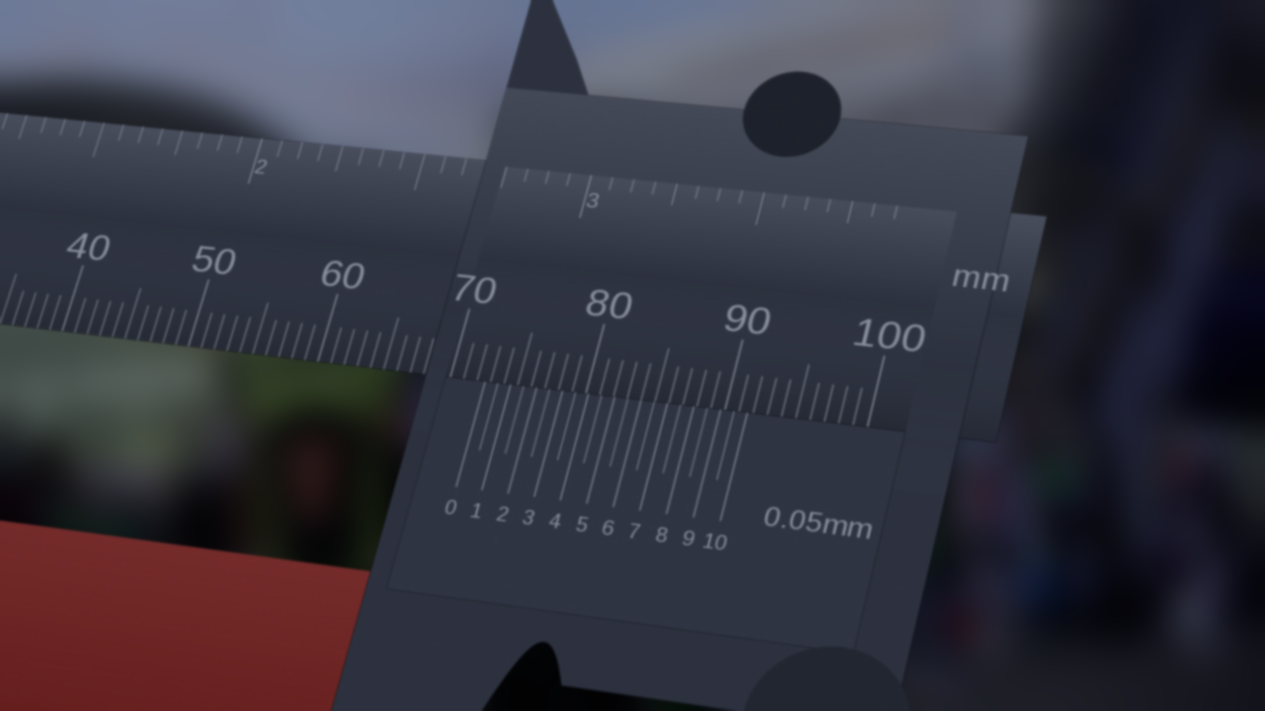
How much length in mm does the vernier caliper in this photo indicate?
72.6 mm
